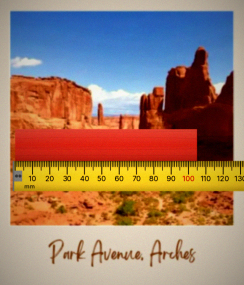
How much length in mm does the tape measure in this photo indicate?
105 mm
